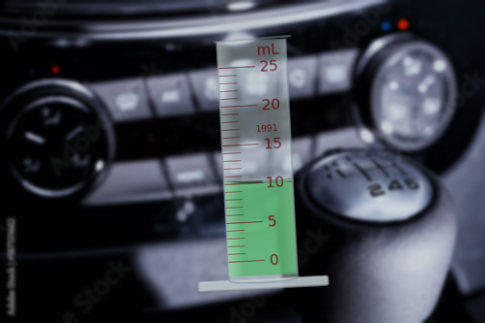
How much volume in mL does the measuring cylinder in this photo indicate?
10 mL
